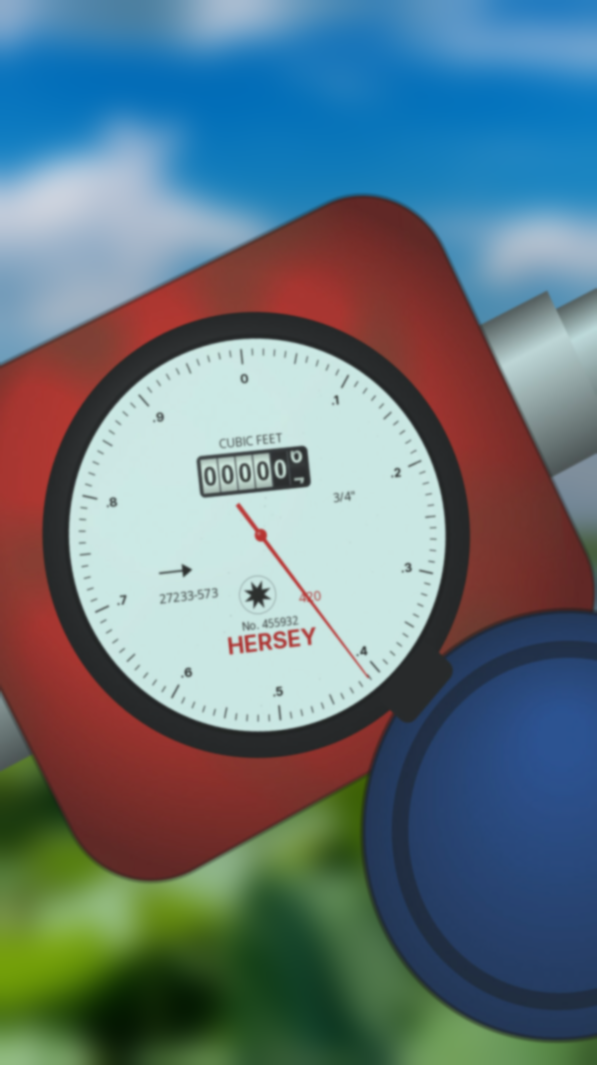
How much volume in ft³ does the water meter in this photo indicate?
6.41 ft³
